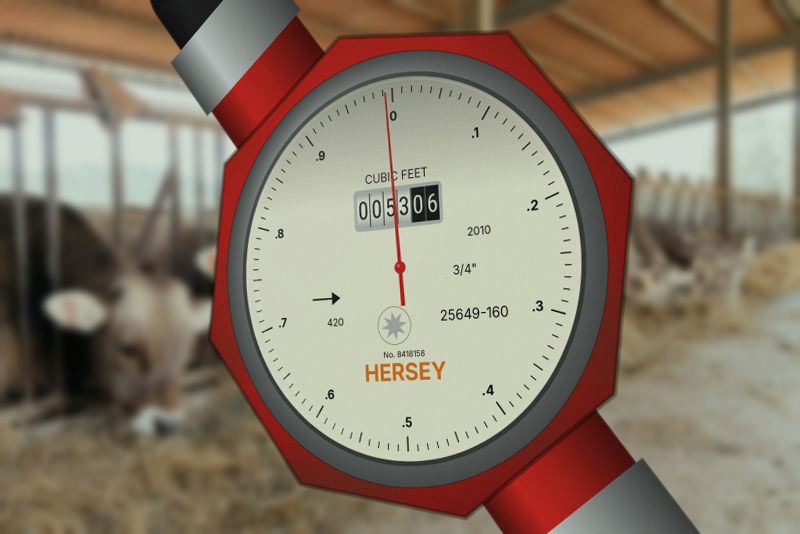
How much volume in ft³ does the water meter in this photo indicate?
5305.99 ft³
